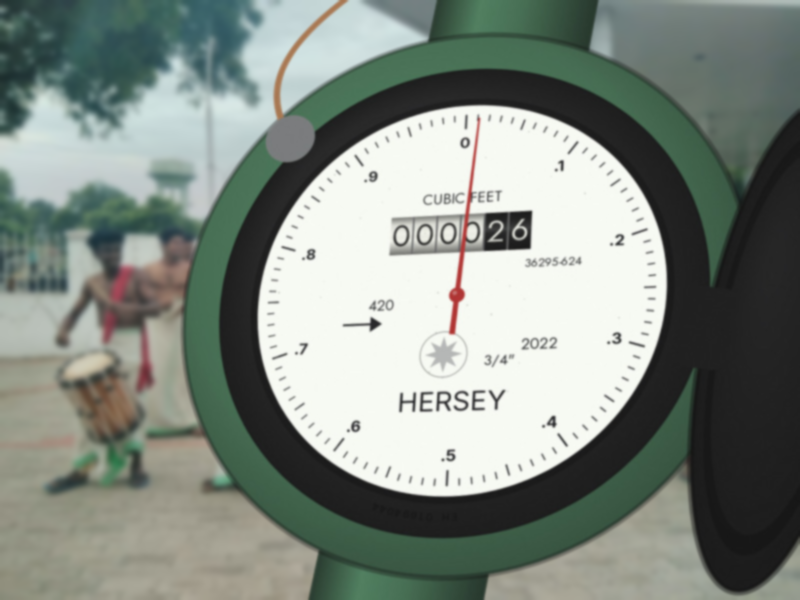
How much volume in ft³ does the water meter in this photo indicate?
26.01 ft³
